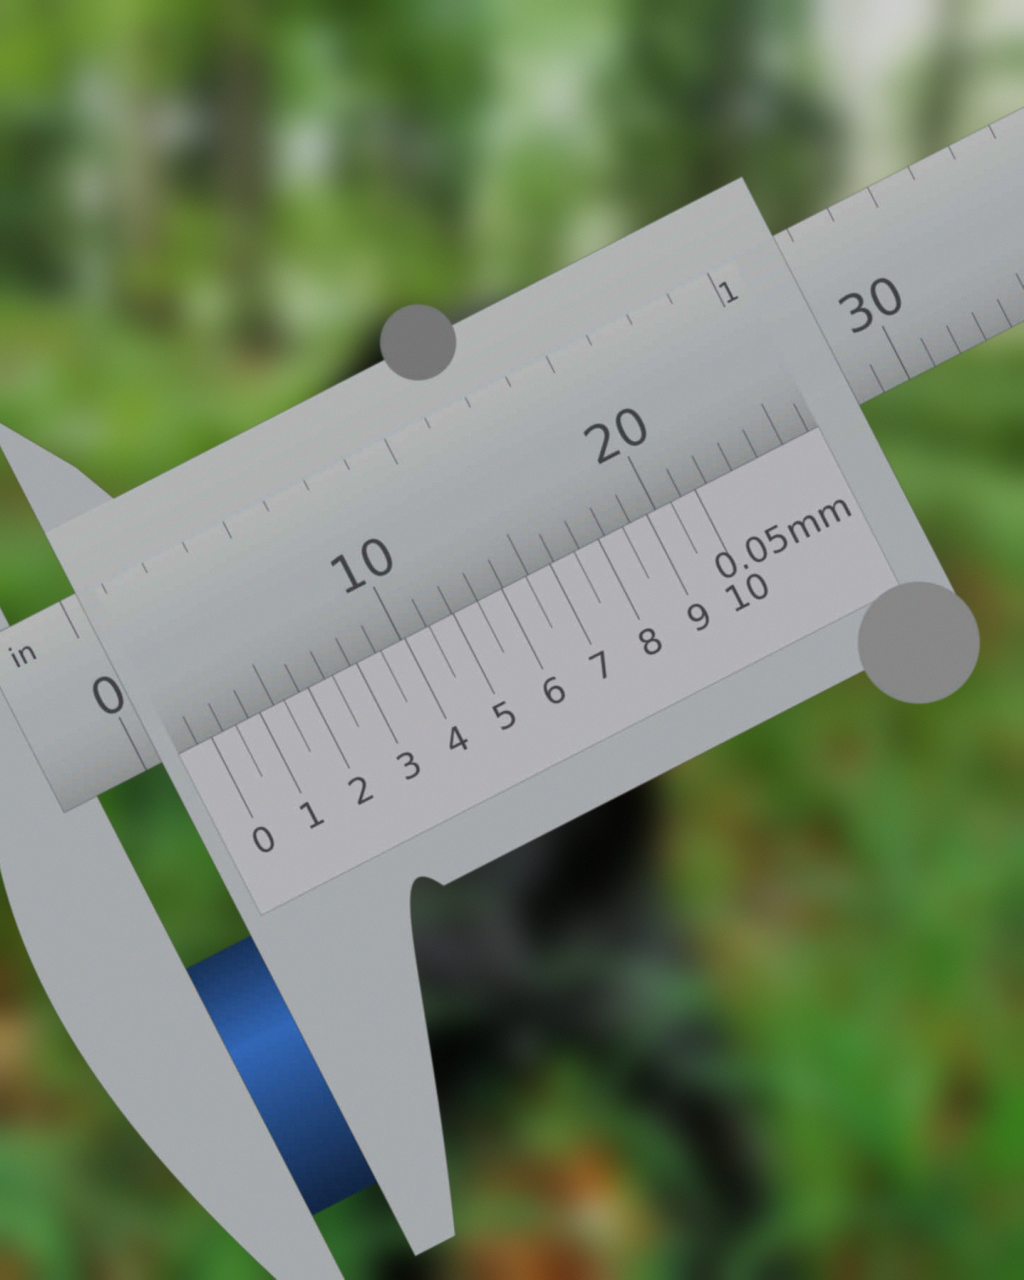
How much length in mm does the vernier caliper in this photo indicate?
2.55 mm
